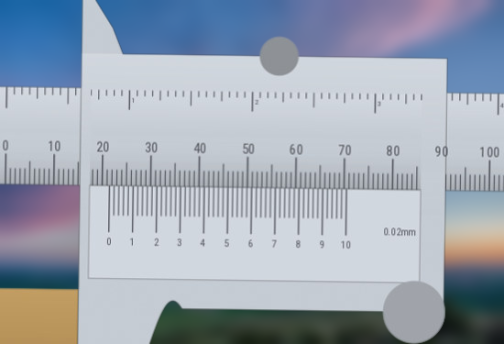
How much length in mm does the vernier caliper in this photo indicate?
21.5 mm
